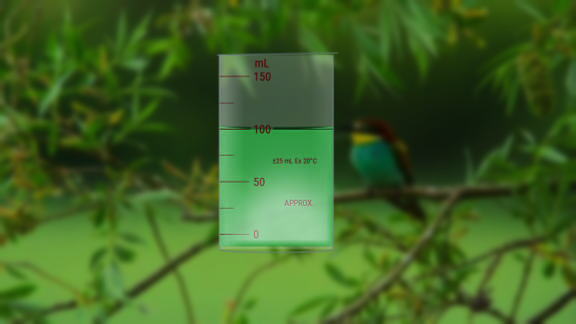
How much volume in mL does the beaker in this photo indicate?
100 mL
